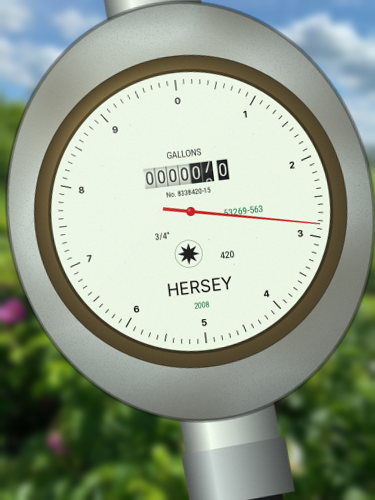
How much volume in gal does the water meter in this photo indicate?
72.8 gal
